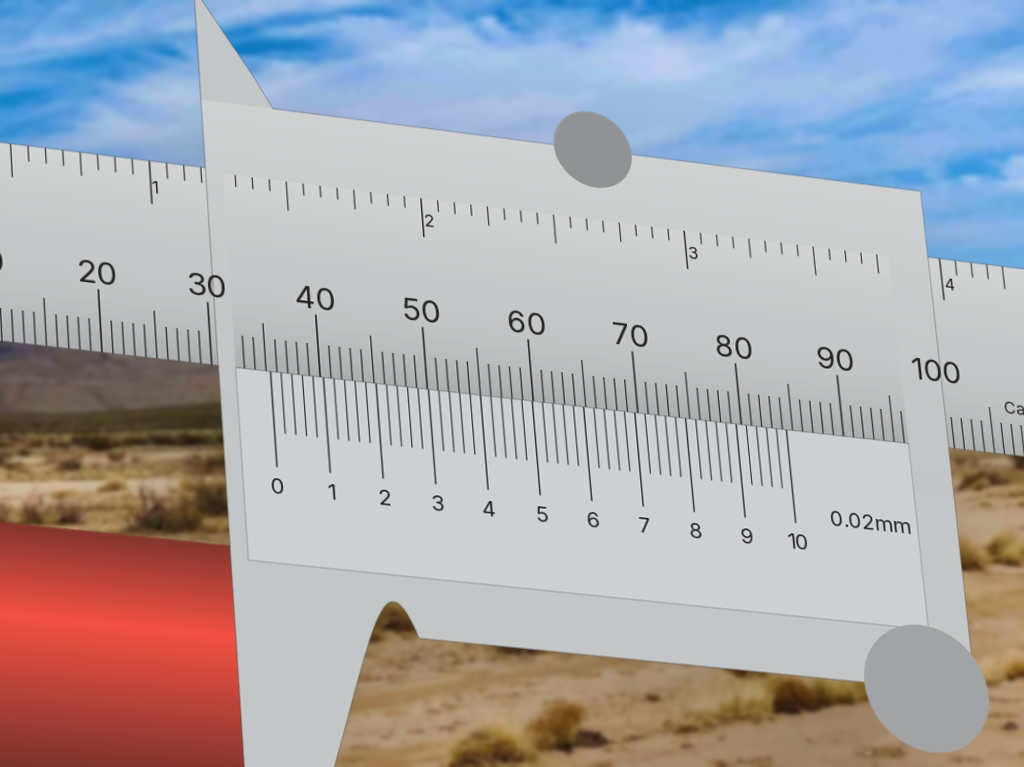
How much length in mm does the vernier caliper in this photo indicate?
35.4 mm
